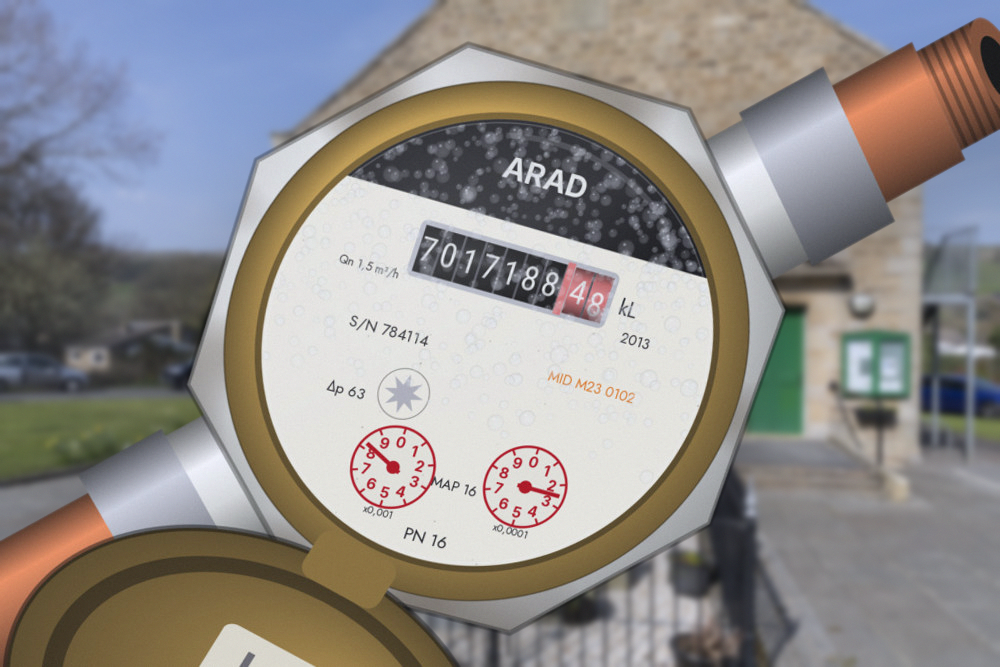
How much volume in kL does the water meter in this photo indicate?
7017188.4782 kL
